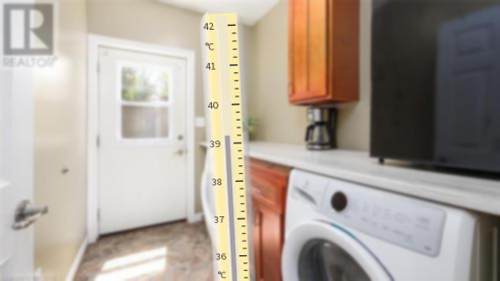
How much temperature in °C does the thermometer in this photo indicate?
39.2 °C
